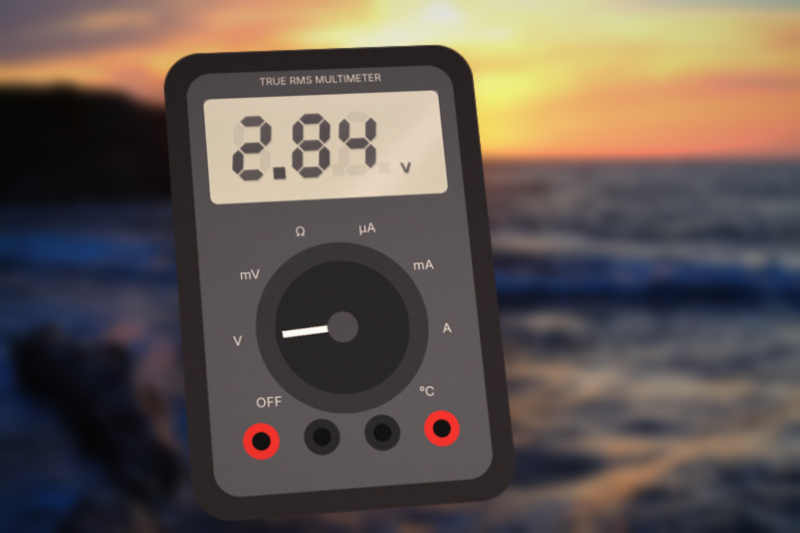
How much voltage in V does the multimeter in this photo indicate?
2.84 V
